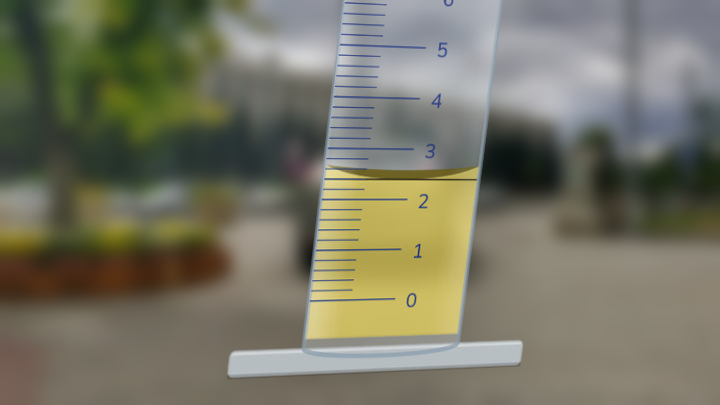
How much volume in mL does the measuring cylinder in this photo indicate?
2.4 mL
